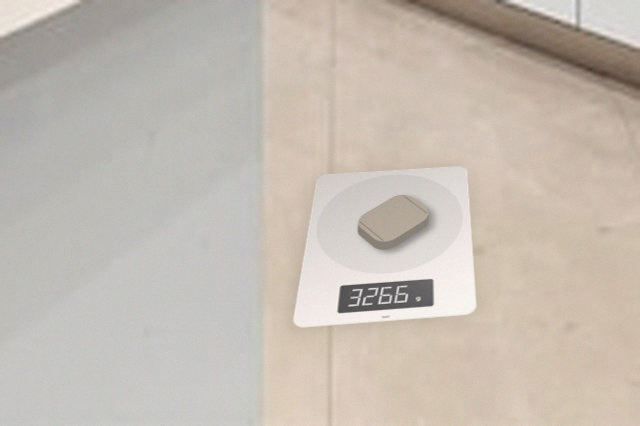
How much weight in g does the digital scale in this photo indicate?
3266 g
